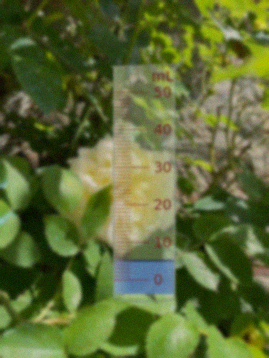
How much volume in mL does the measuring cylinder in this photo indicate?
5 mL
